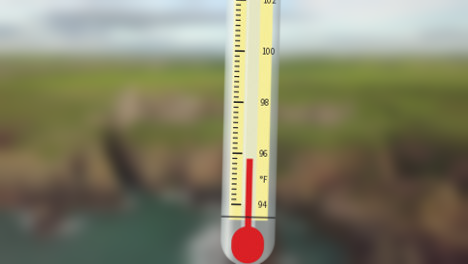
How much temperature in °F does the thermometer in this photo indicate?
95.8 °F
